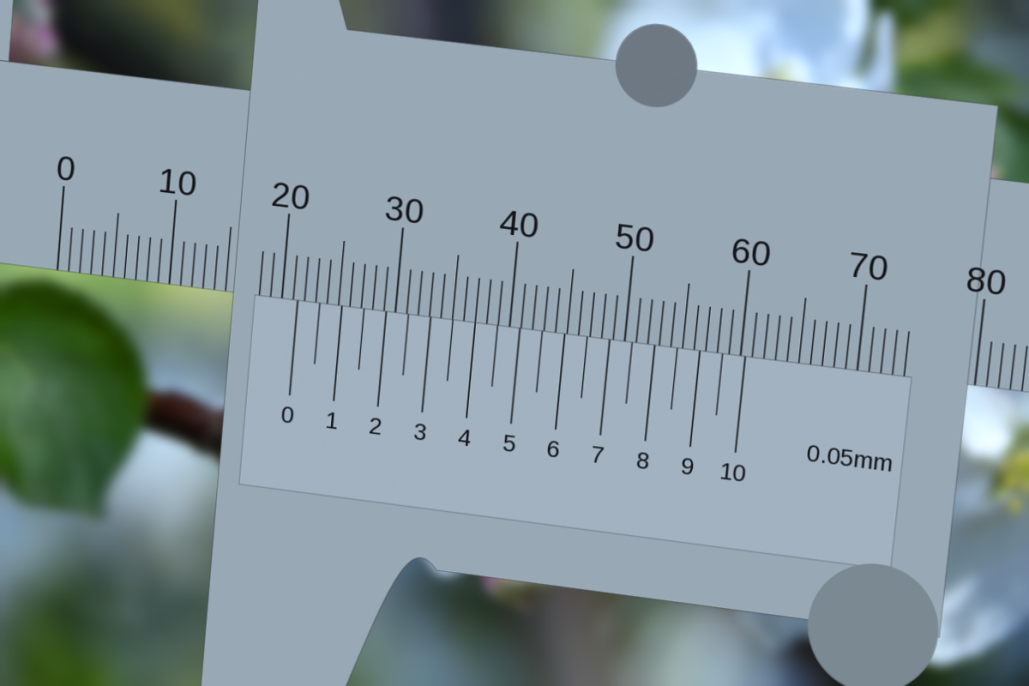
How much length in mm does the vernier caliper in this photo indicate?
21.4 mm
